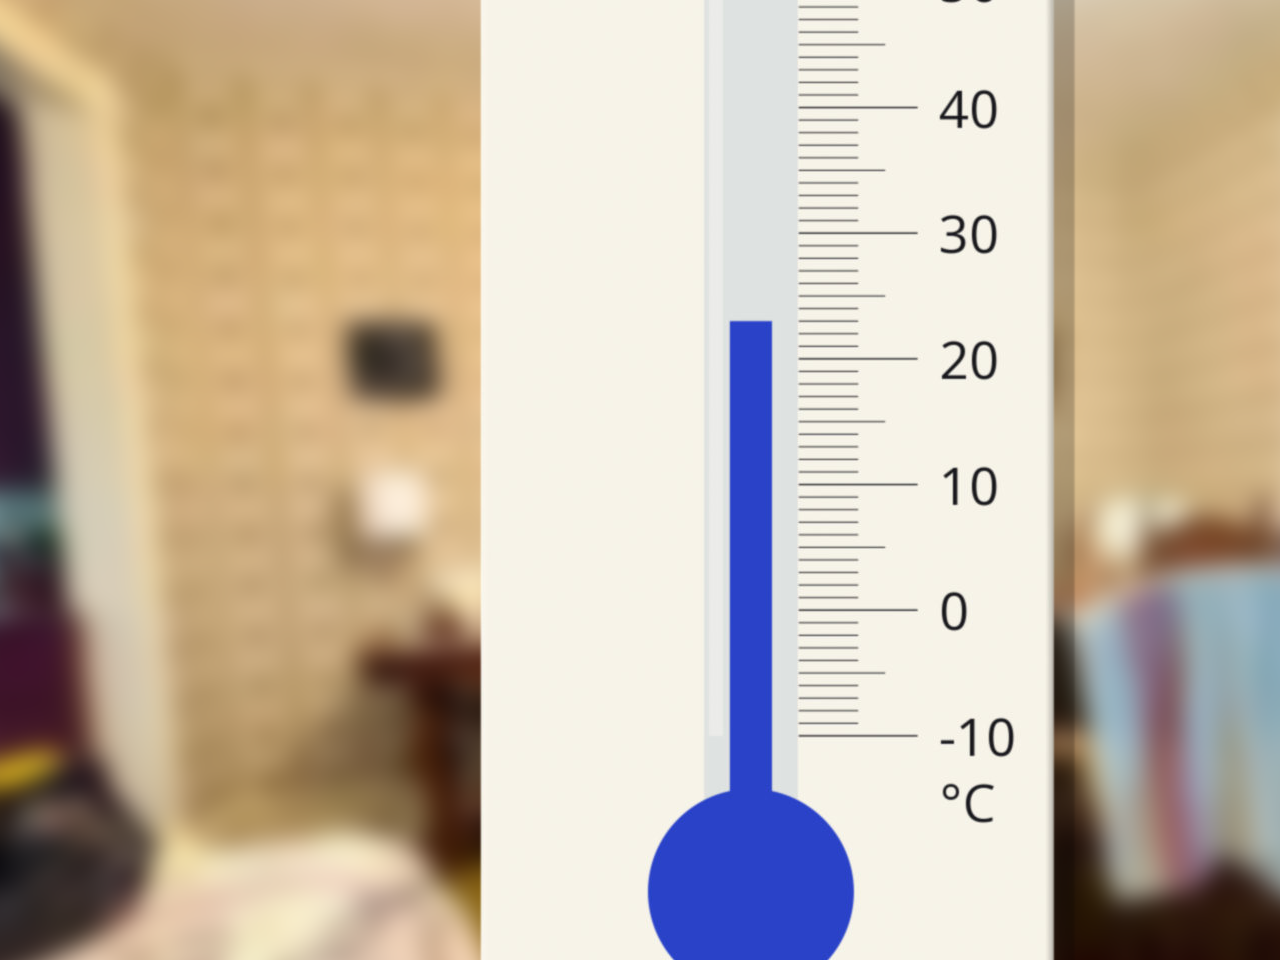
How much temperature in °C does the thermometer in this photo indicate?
23 °C
